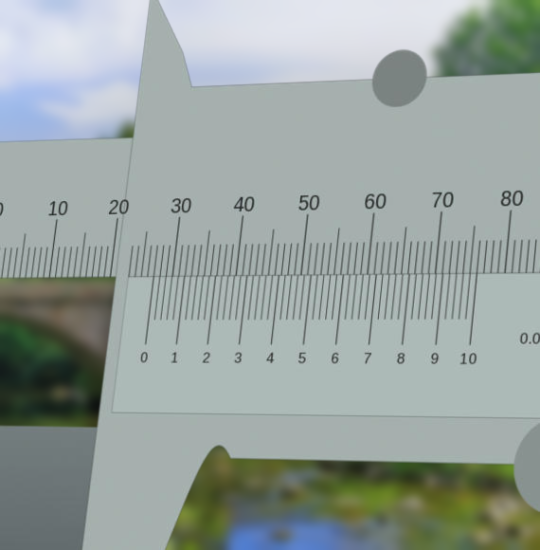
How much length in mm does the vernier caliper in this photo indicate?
27.0 mm
